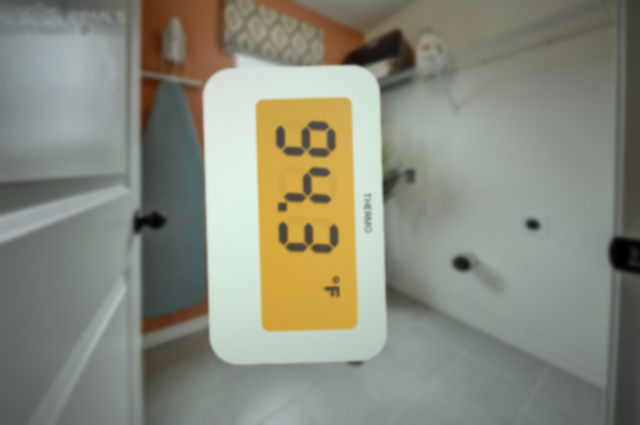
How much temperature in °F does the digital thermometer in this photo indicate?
94.3 °F
